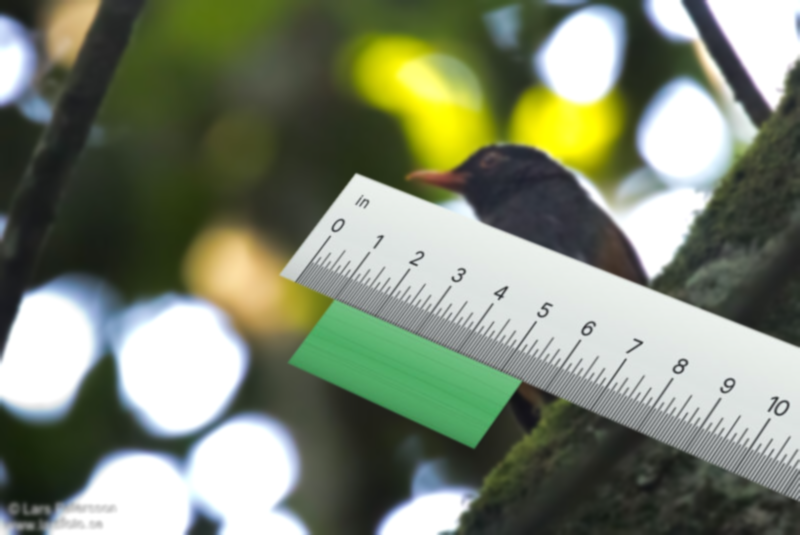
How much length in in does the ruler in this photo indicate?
4.5 in
